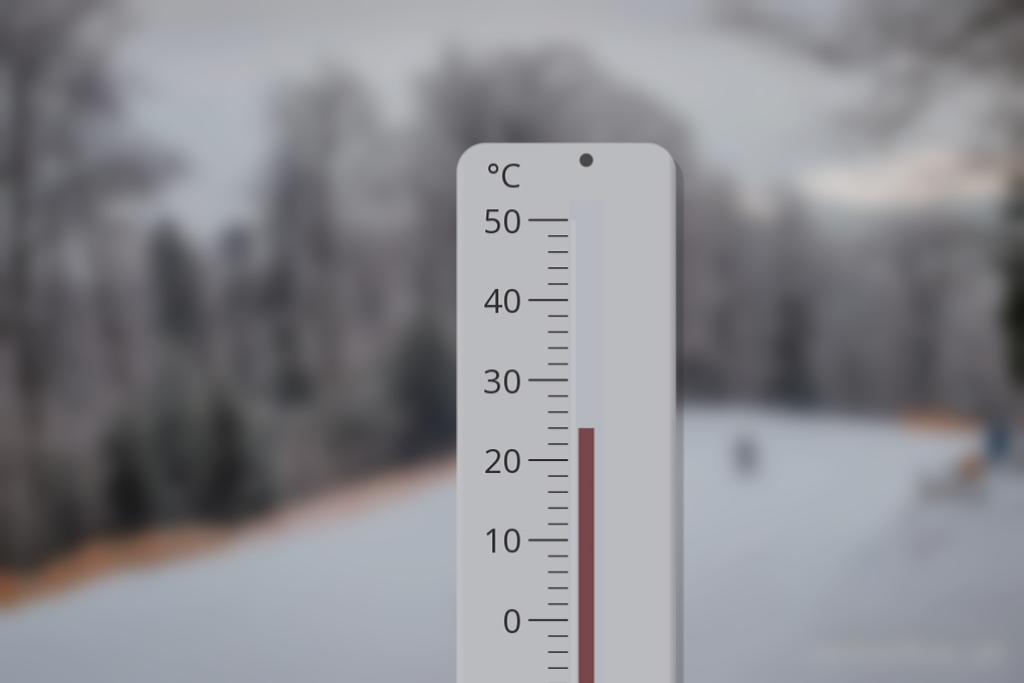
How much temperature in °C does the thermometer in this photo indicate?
24 °C
